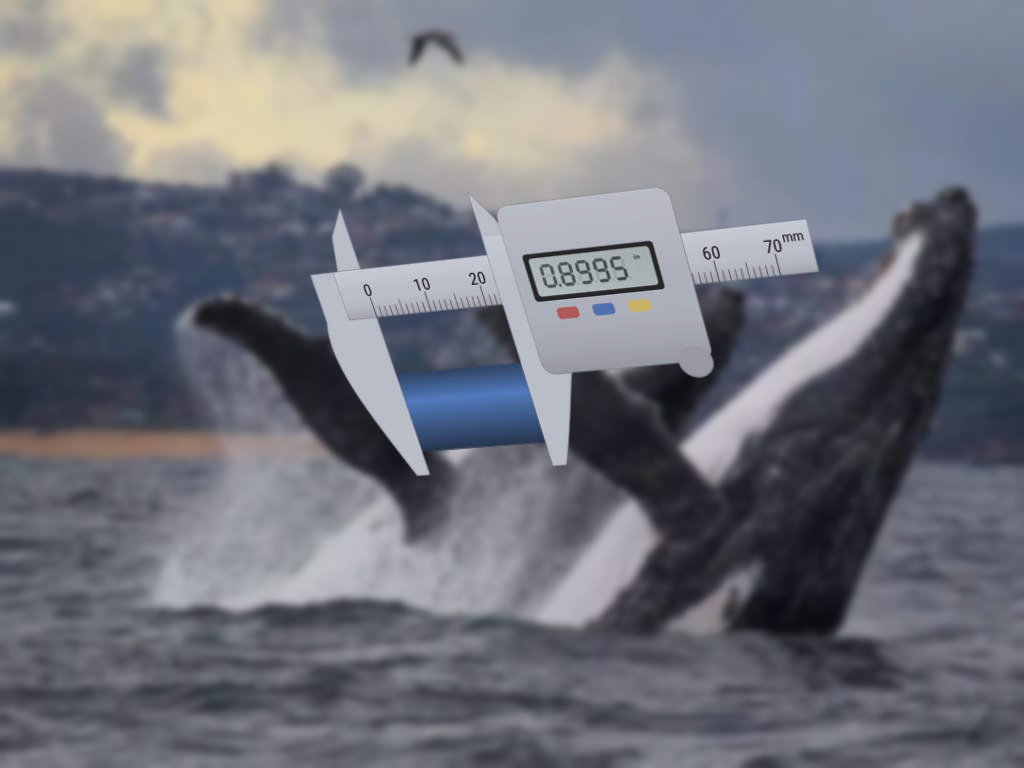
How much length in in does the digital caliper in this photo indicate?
0.8995 in
